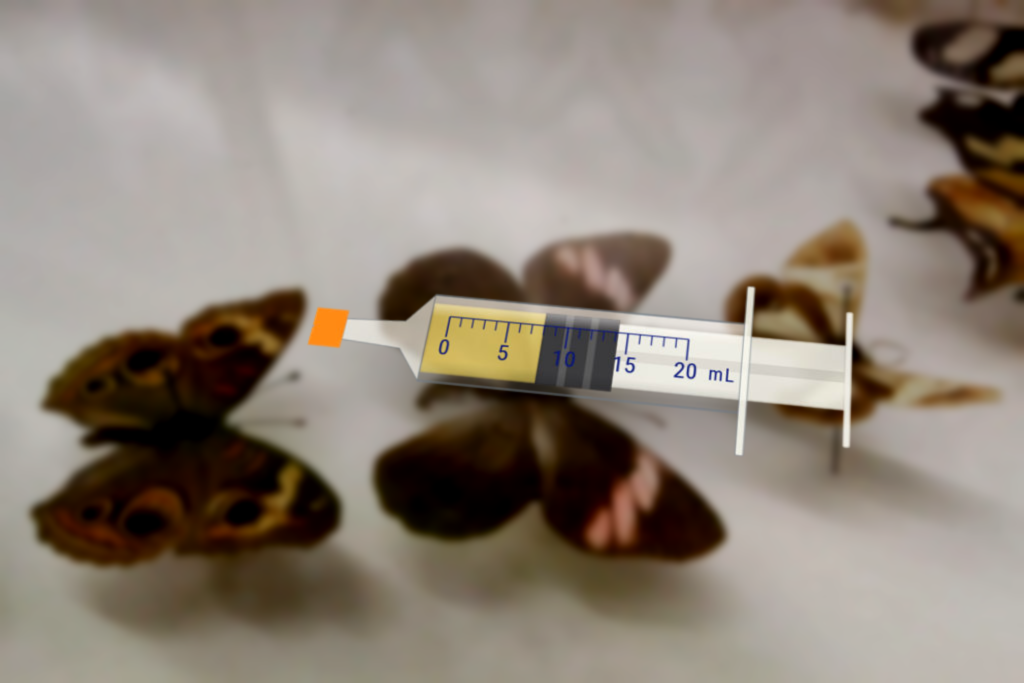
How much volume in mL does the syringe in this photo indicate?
8 mL
